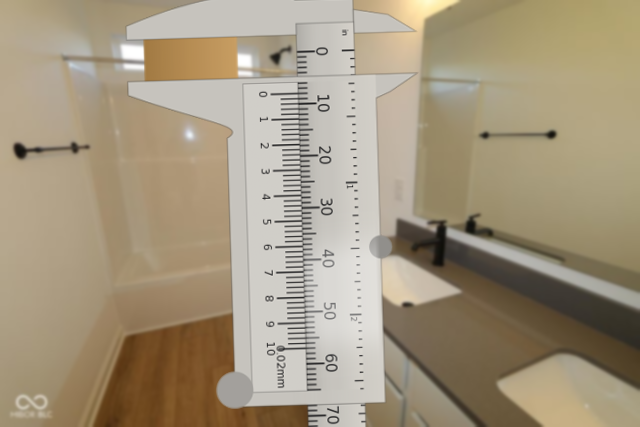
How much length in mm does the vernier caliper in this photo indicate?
8.0 mm
